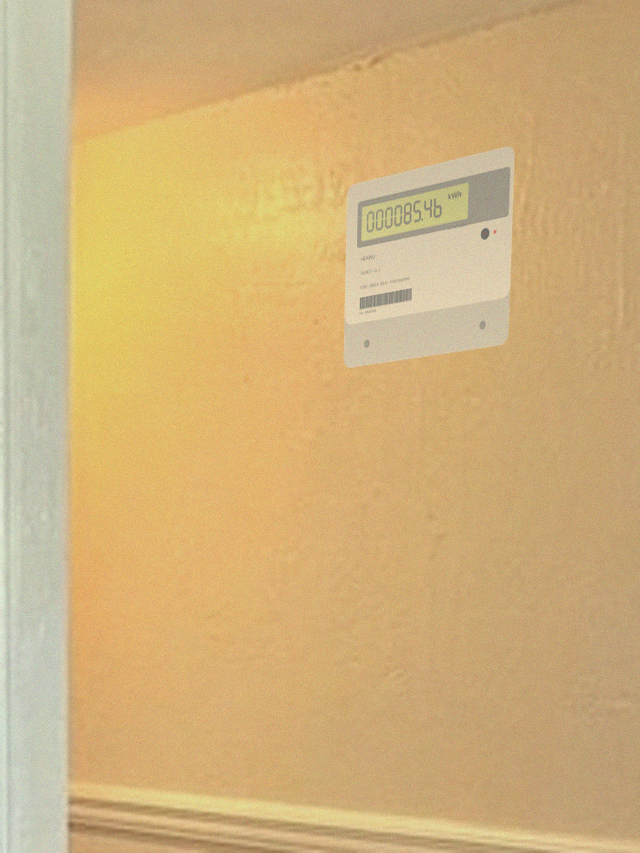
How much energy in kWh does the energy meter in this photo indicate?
85.46 kWh
